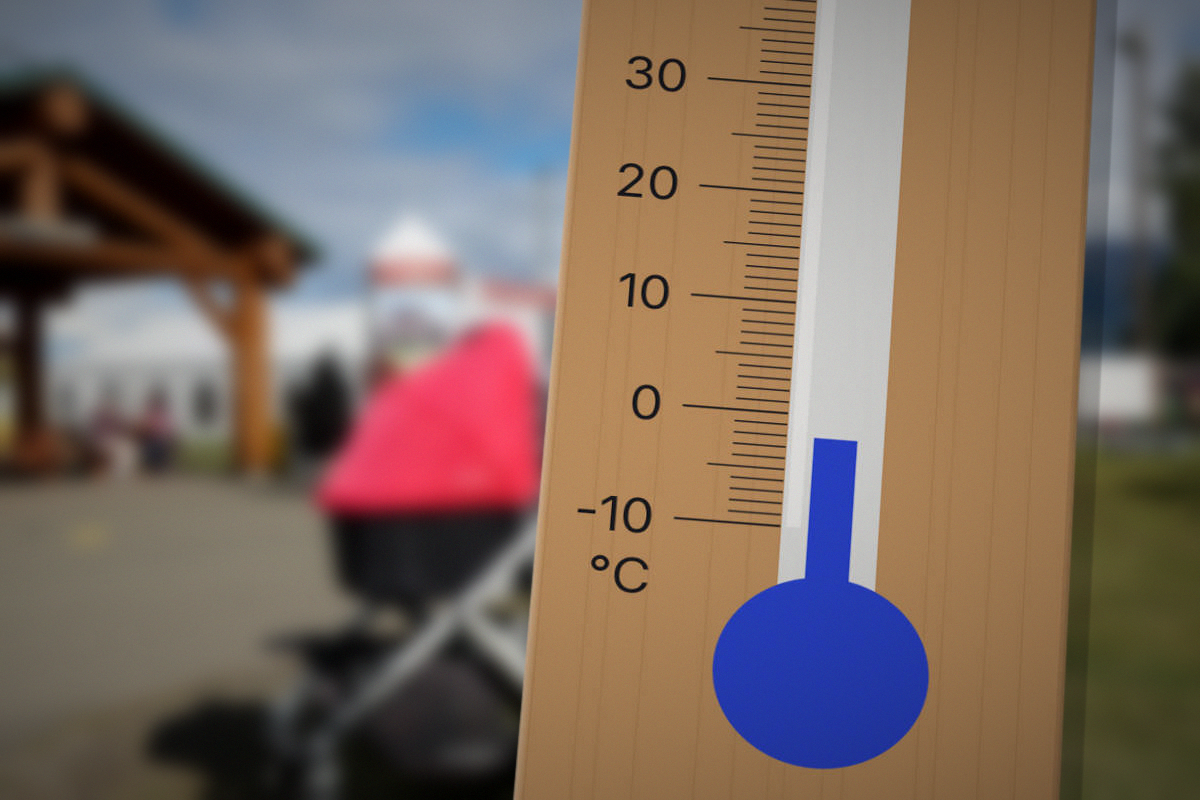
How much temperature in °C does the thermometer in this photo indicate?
-2 °C
